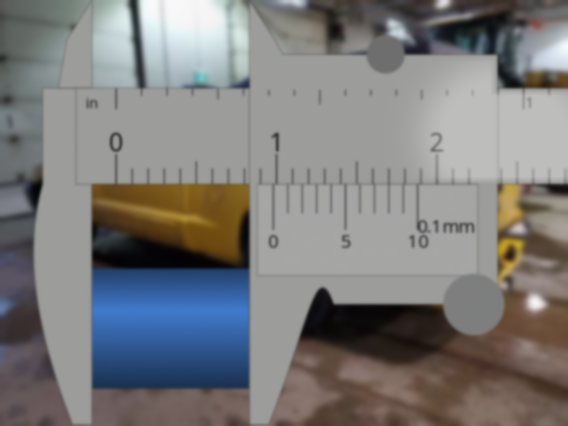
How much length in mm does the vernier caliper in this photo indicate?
9.8 mm
